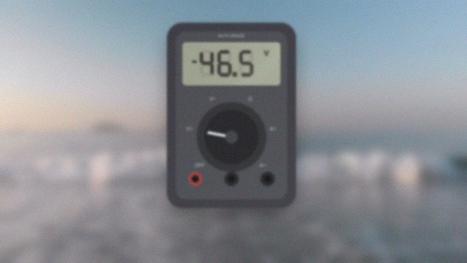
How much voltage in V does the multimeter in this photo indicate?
-46.5 V
